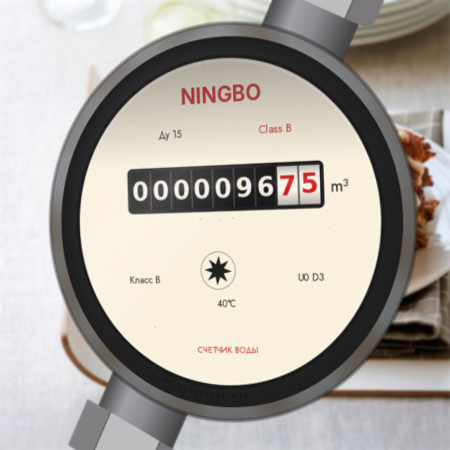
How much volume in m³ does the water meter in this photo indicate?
96.75 m³
